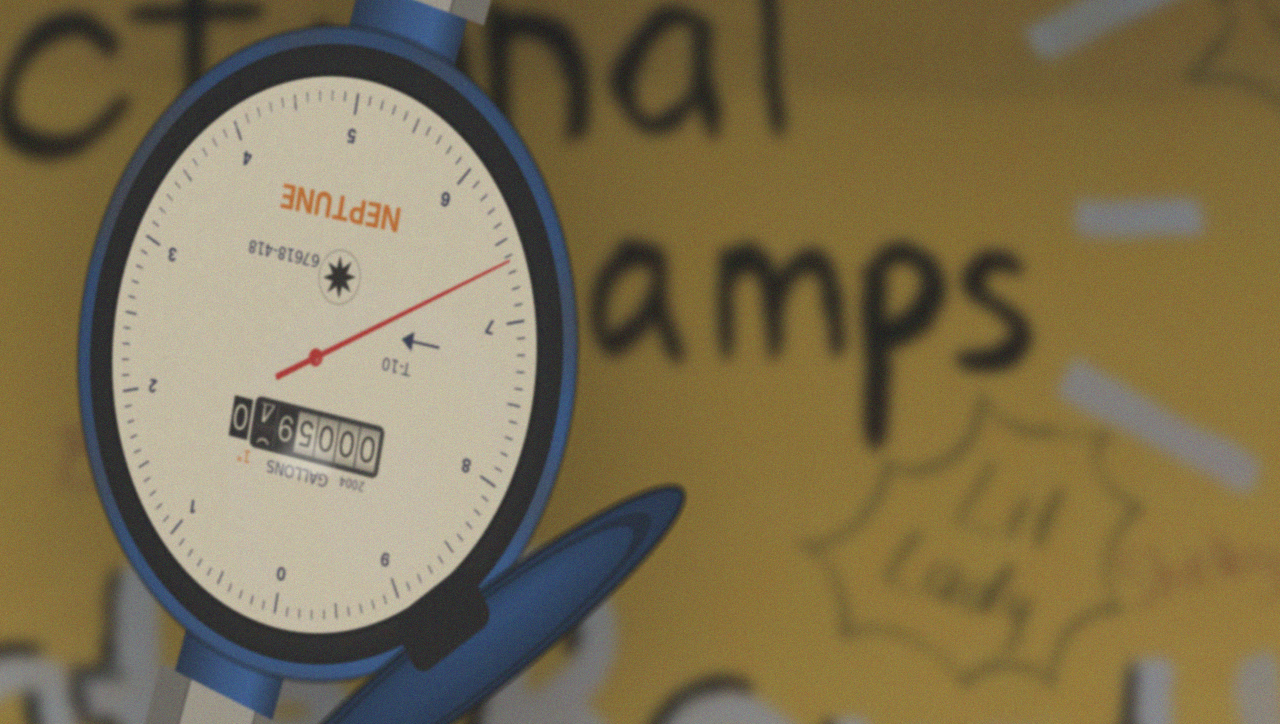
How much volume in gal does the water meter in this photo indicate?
5936.6 gal
